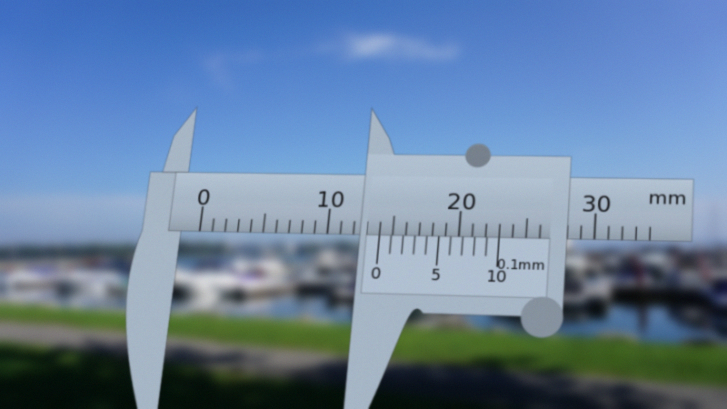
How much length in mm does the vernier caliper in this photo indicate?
14.0 mm
